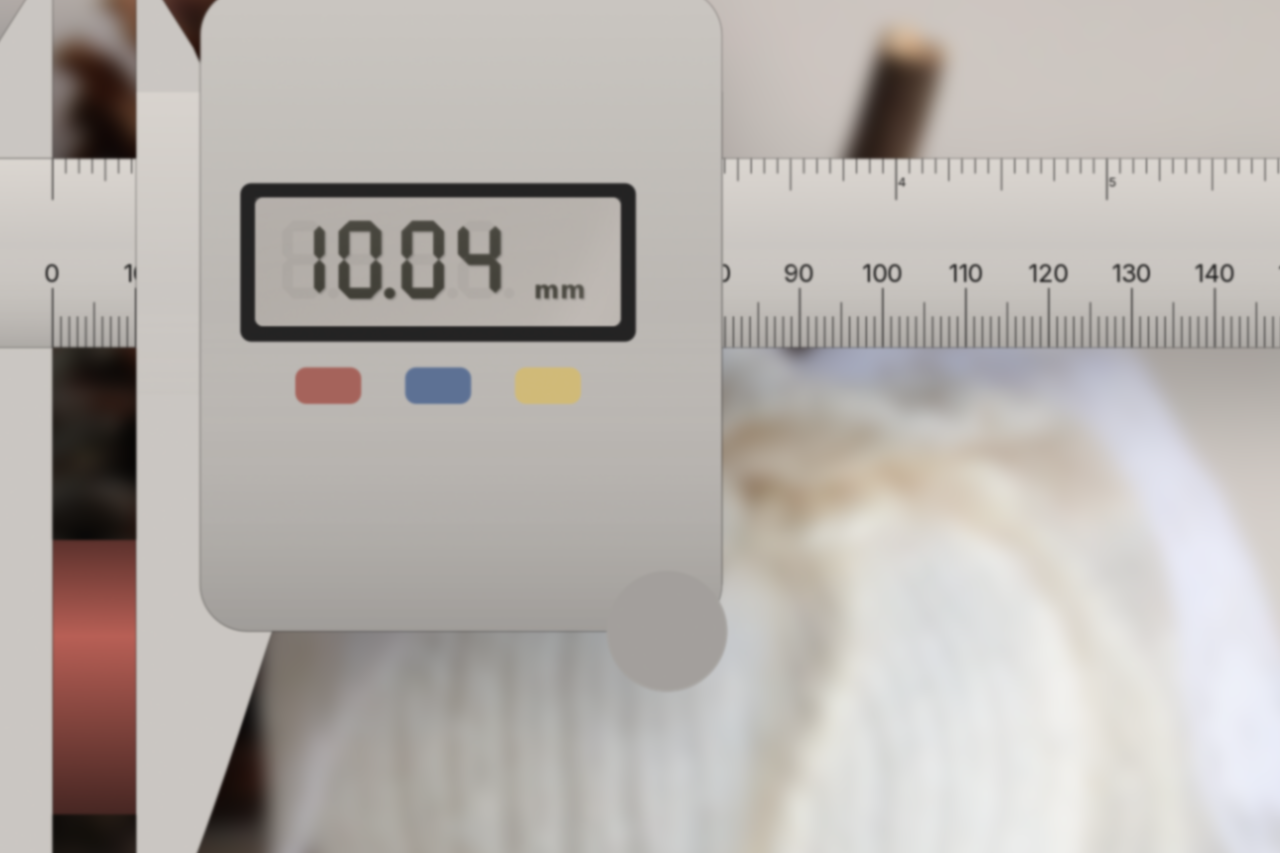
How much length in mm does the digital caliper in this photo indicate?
10.04 mm
